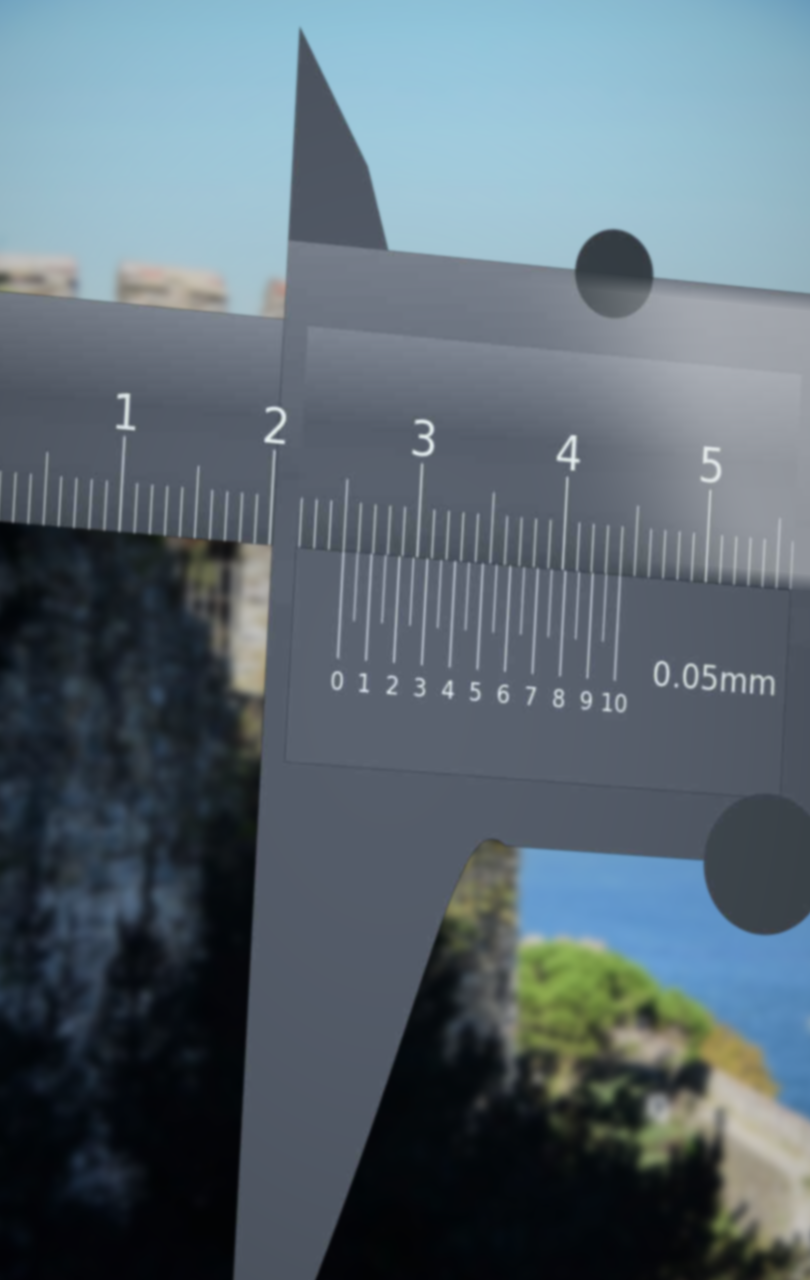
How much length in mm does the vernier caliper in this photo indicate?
25.0 mm
